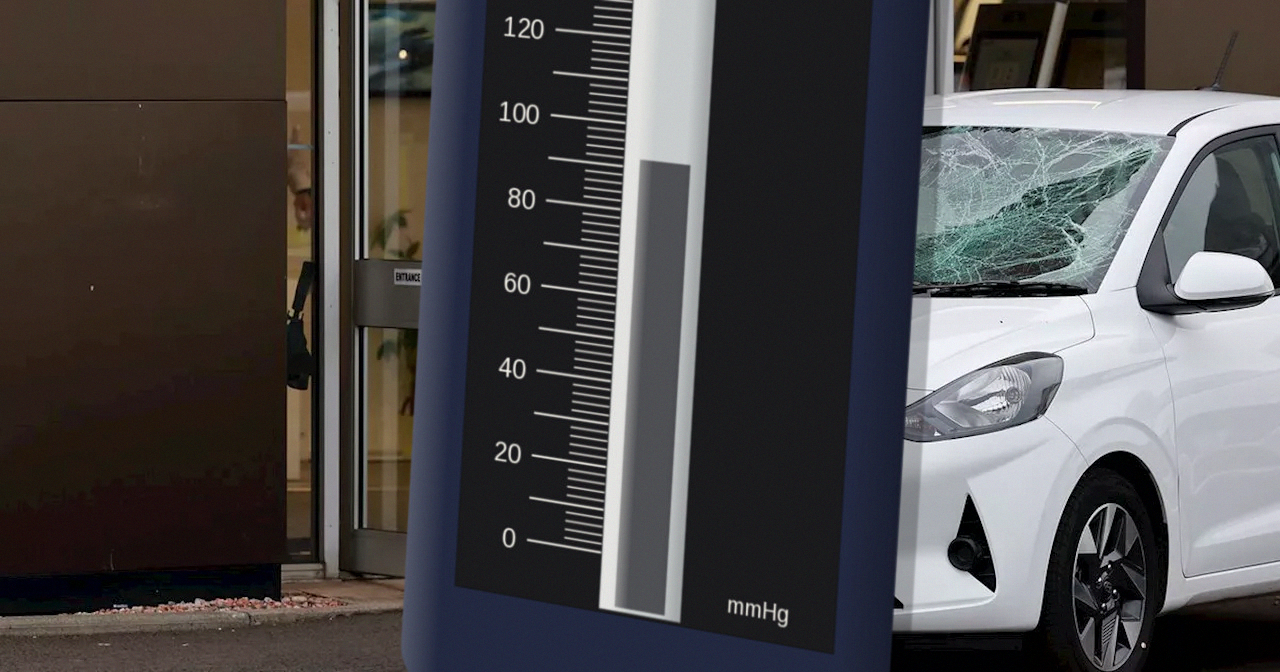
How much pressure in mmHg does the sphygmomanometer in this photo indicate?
92 mmHg
